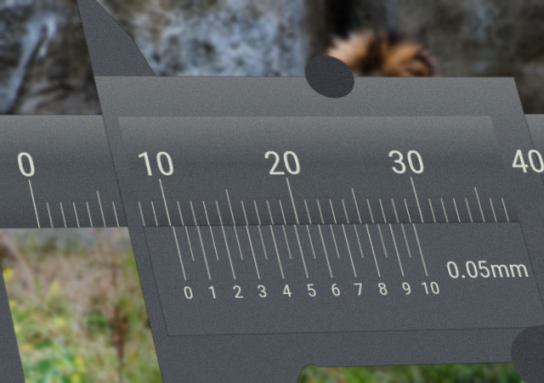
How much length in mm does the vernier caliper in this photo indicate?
10.2 mm
